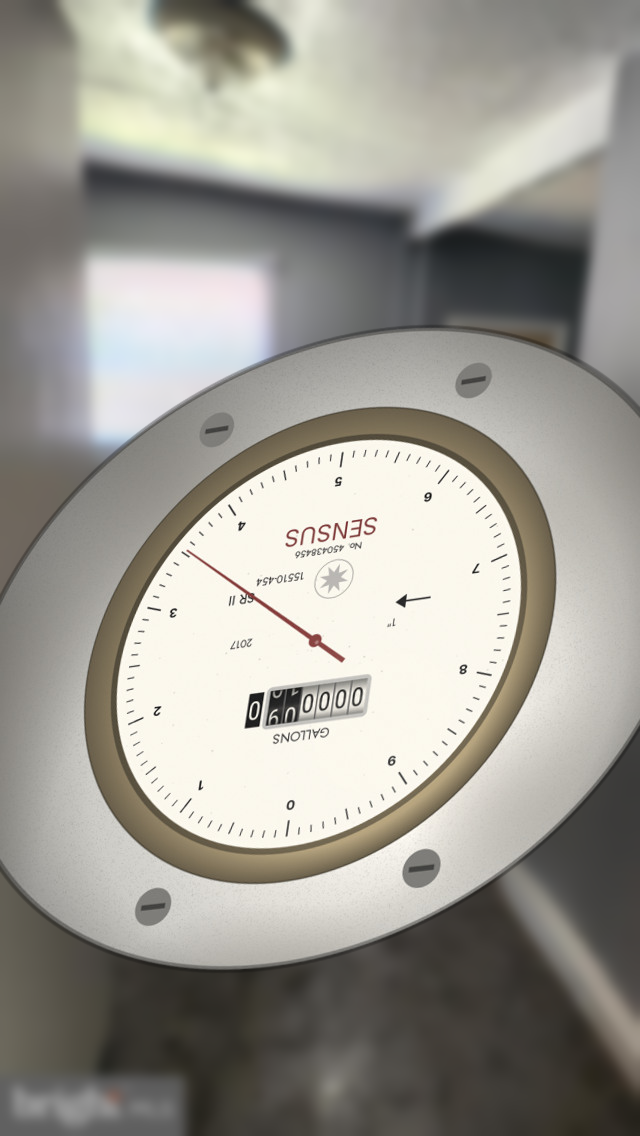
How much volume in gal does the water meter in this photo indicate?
93.5 gal
